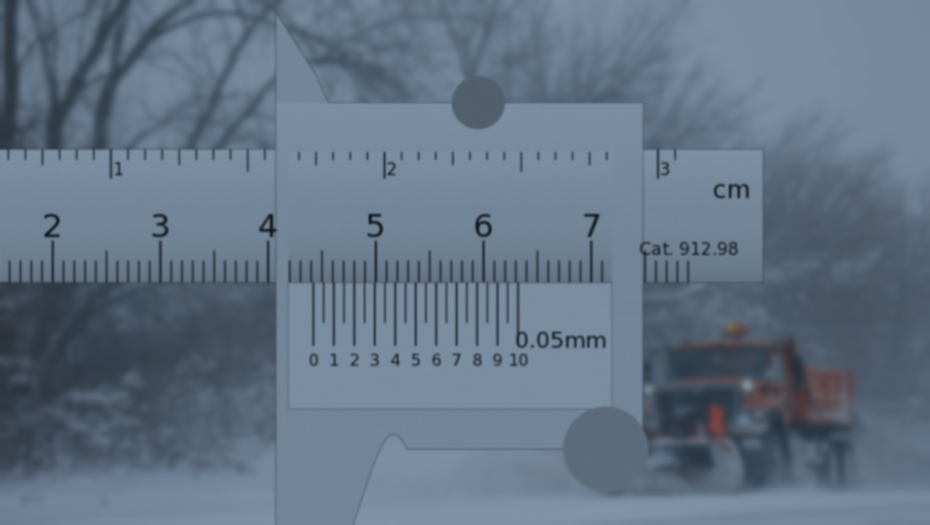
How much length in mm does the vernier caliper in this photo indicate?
44.2 mm
